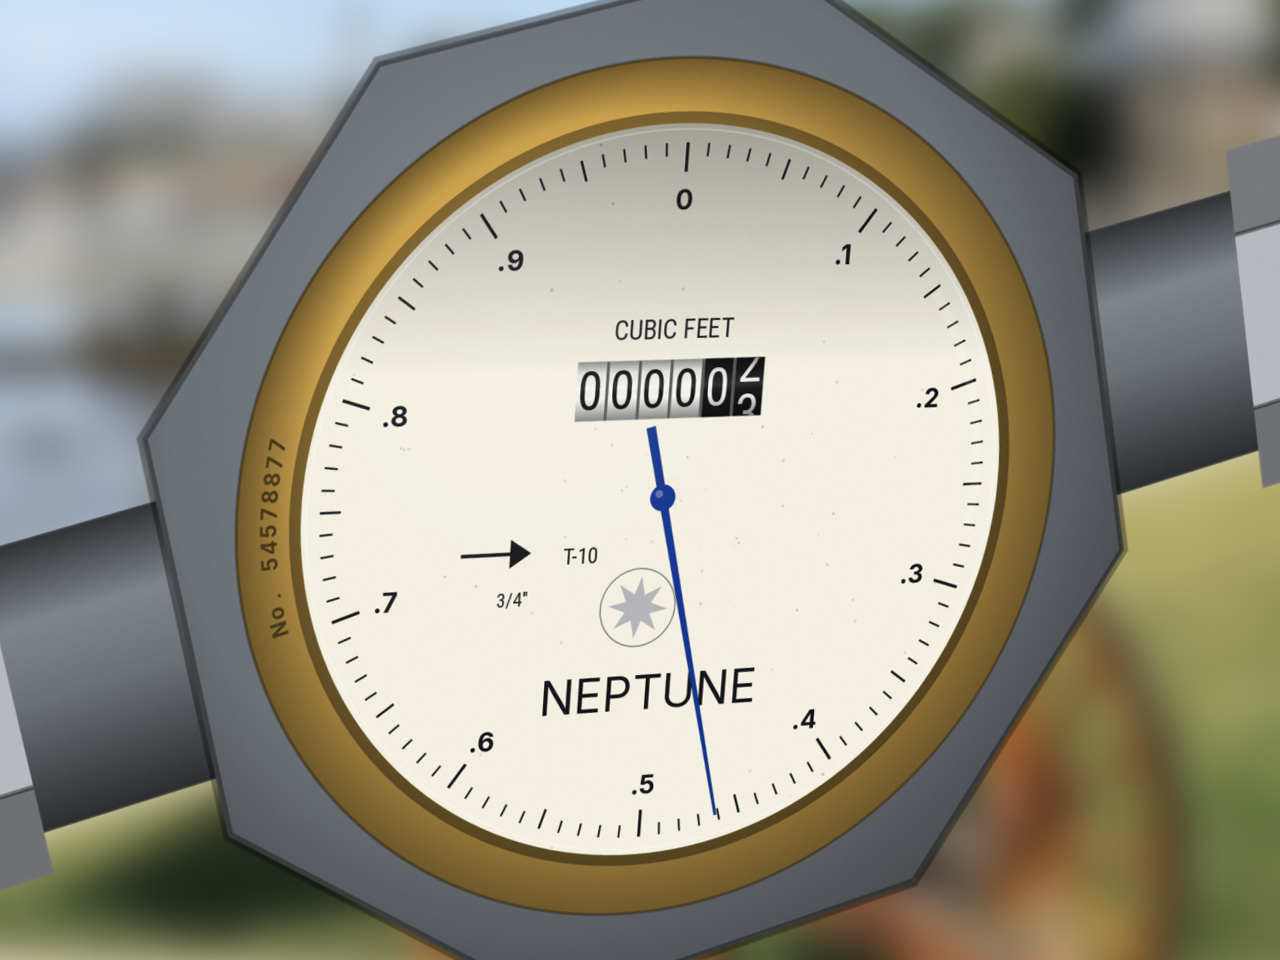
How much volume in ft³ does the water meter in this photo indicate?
2.46 ft³
